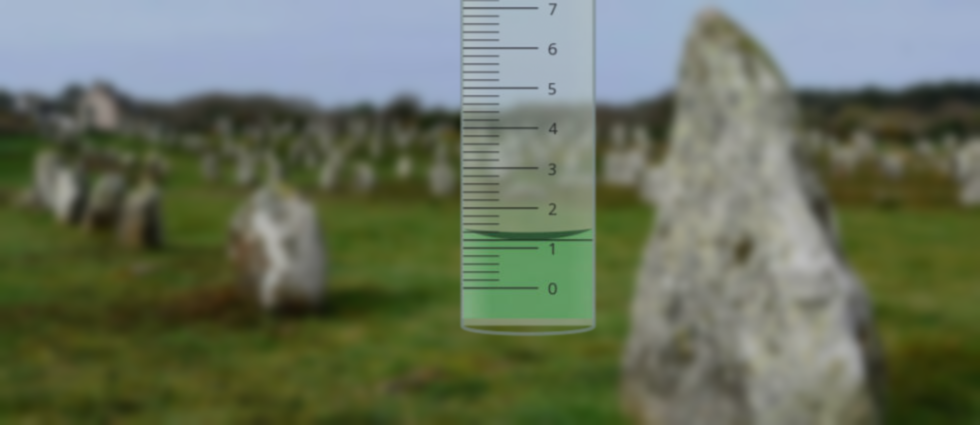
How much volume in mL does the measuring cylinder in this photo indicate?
1.2 mL
